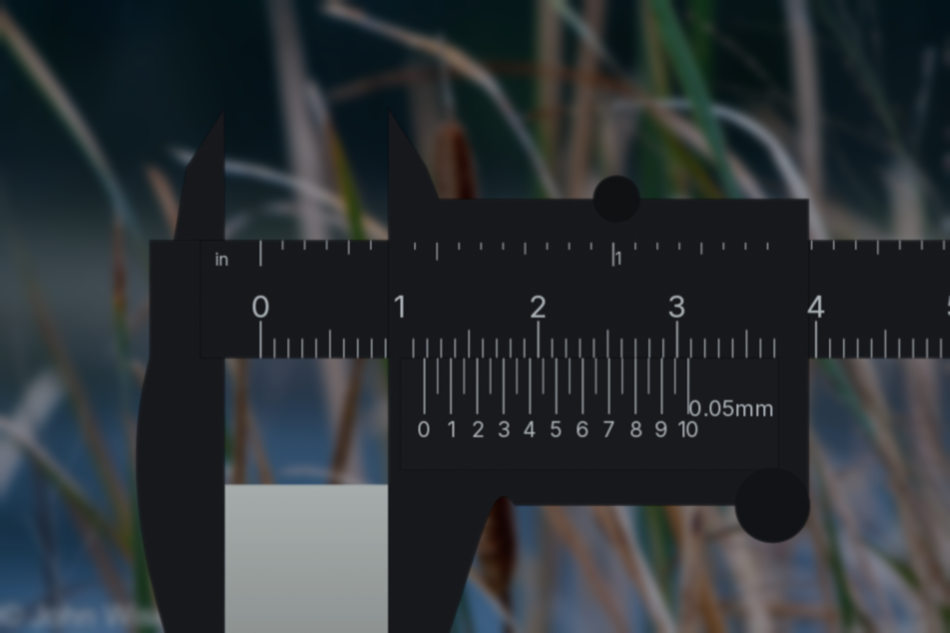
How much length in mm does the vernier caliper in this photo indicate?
11.8 mm
